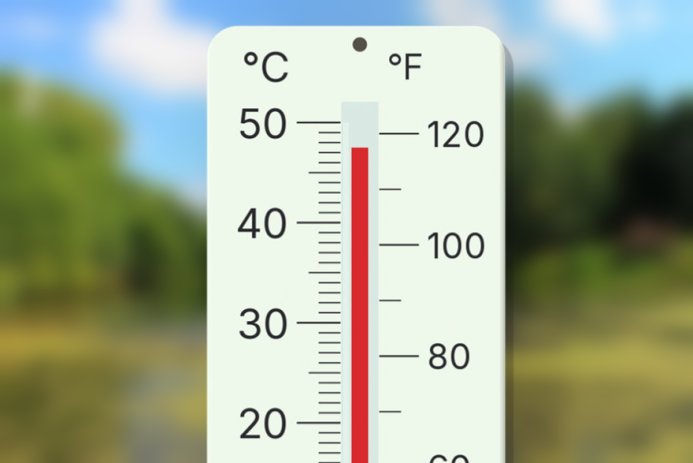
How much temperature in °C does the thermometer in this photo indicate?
47.5 °C
